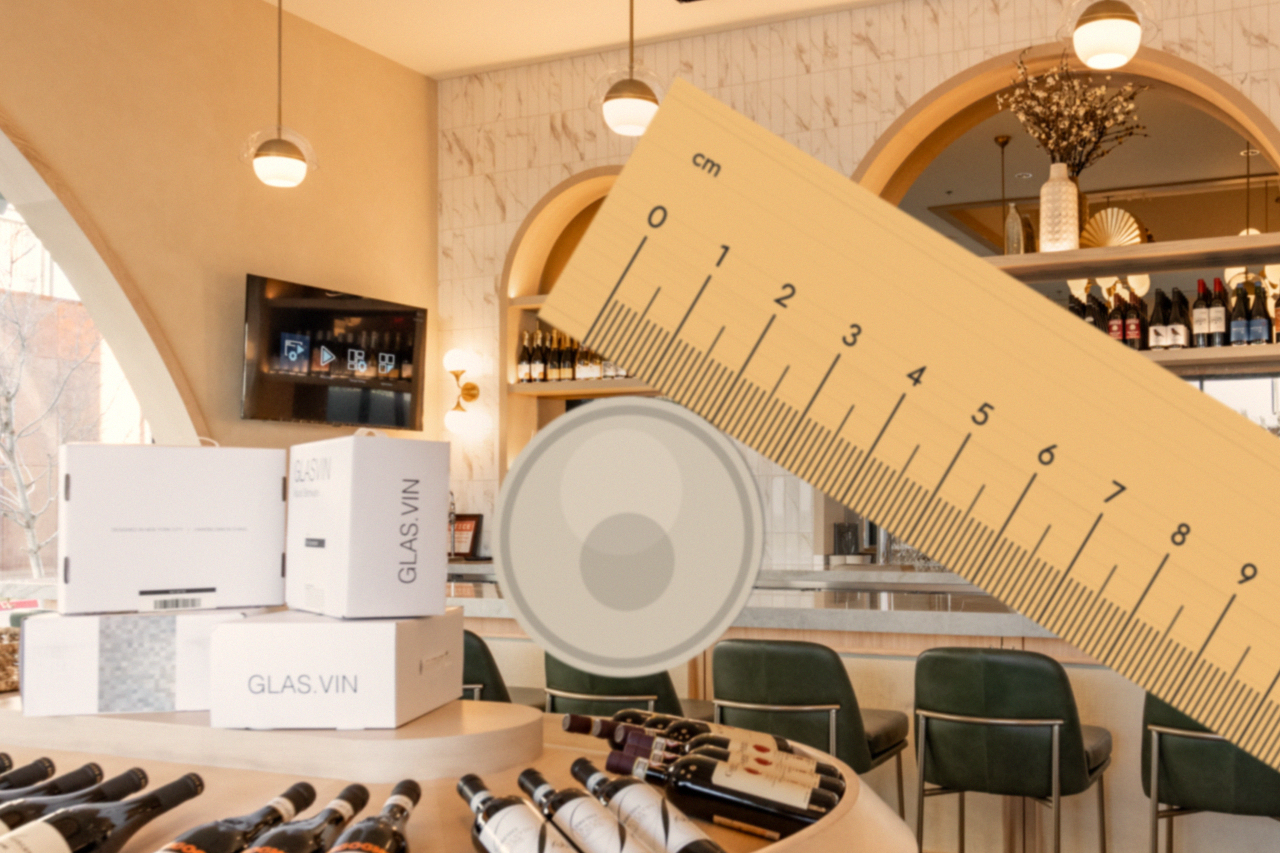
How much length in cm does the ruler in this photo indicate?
3.6 cm
